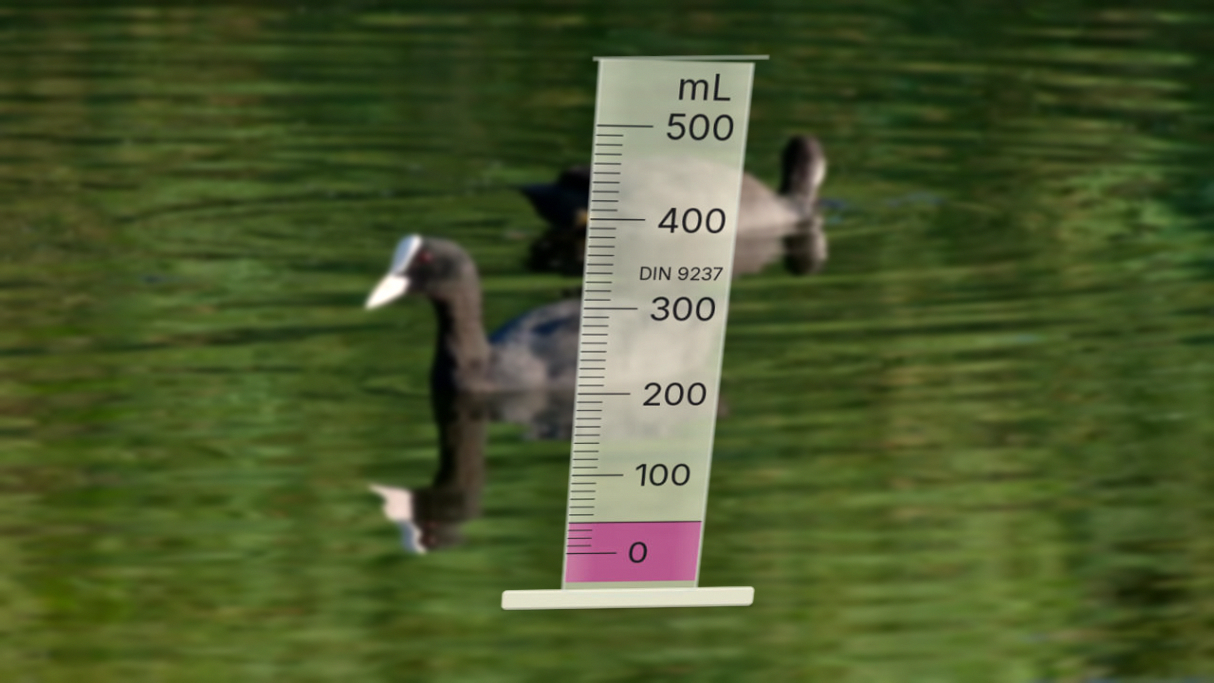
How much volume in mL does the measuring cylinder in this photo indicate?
40 mL
